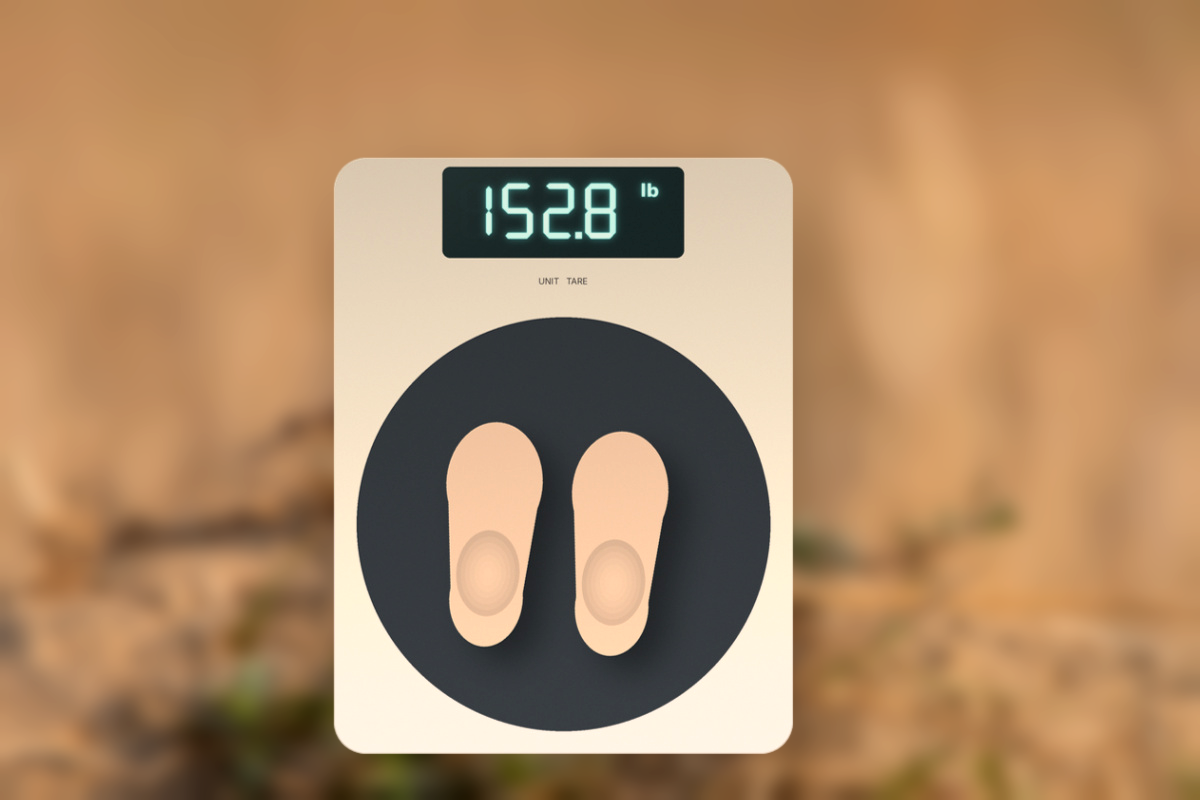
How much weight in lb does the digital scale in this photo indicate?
152.8 lb
